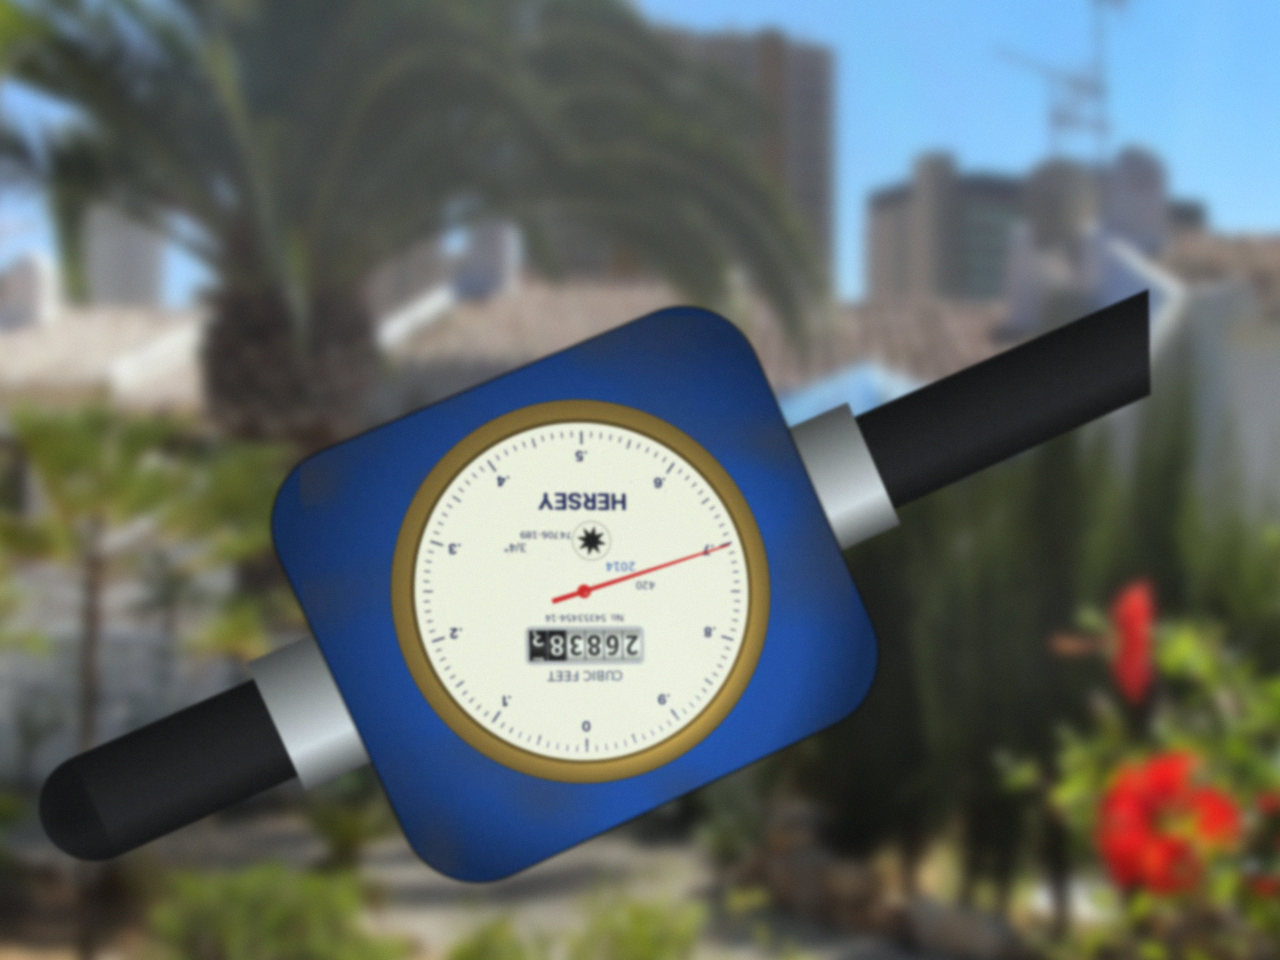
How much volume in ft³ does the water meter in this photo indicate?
268382.70 ft³
